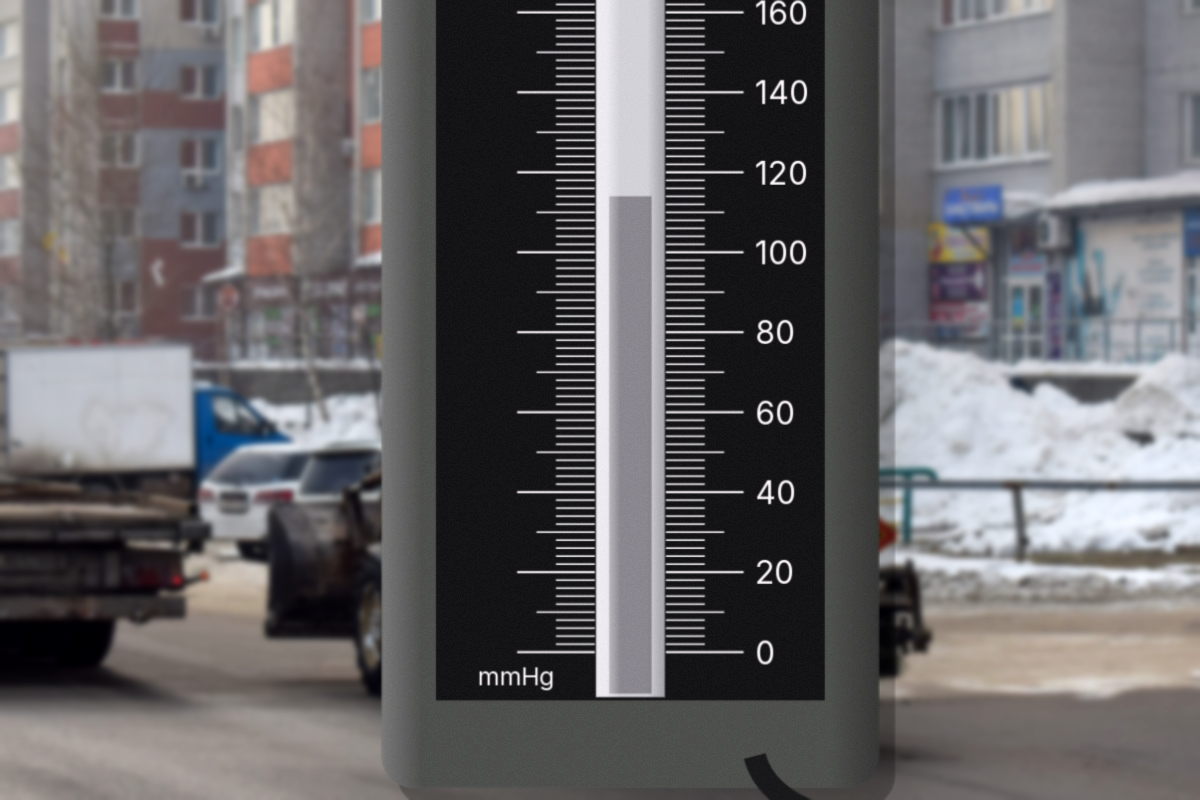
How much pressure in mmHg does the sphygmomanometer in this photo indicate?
114 mmHg
